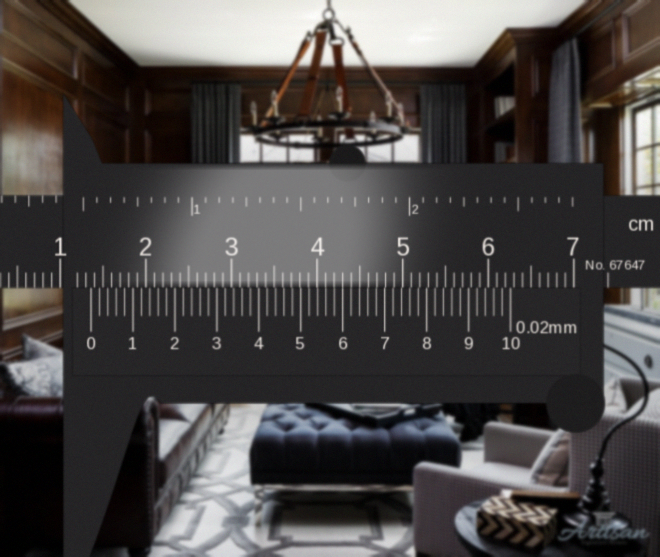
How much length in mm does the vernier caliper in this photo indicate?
13.6 mm
